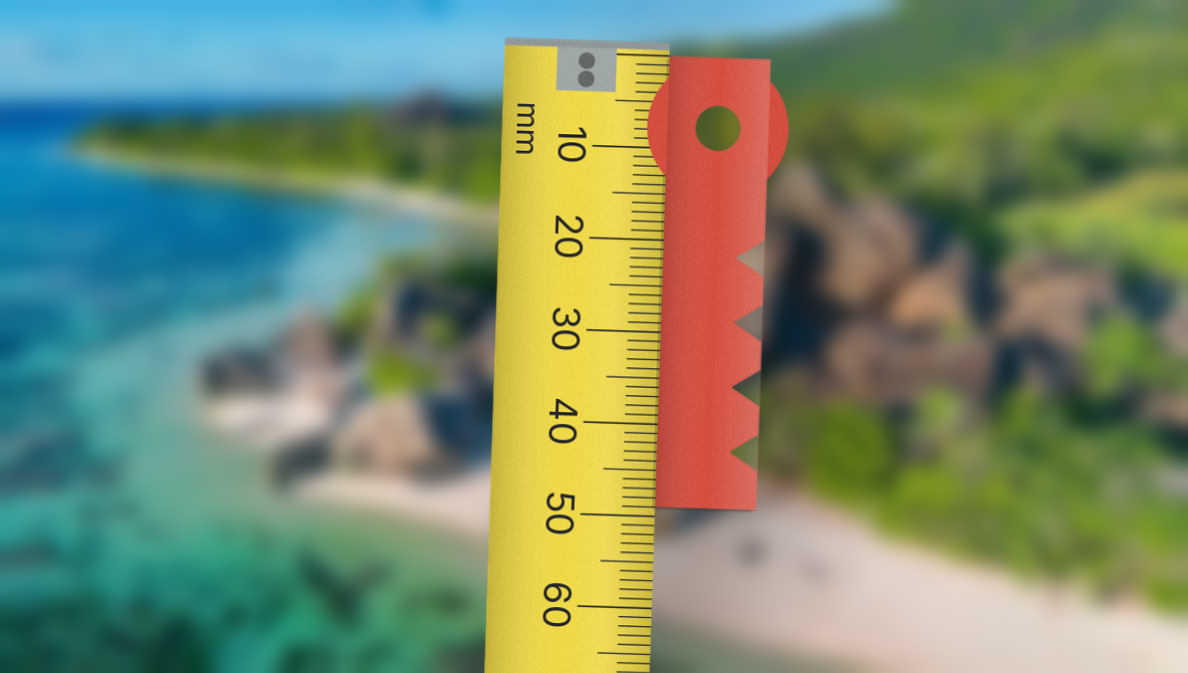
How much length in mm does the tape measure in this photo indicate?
49 mm
